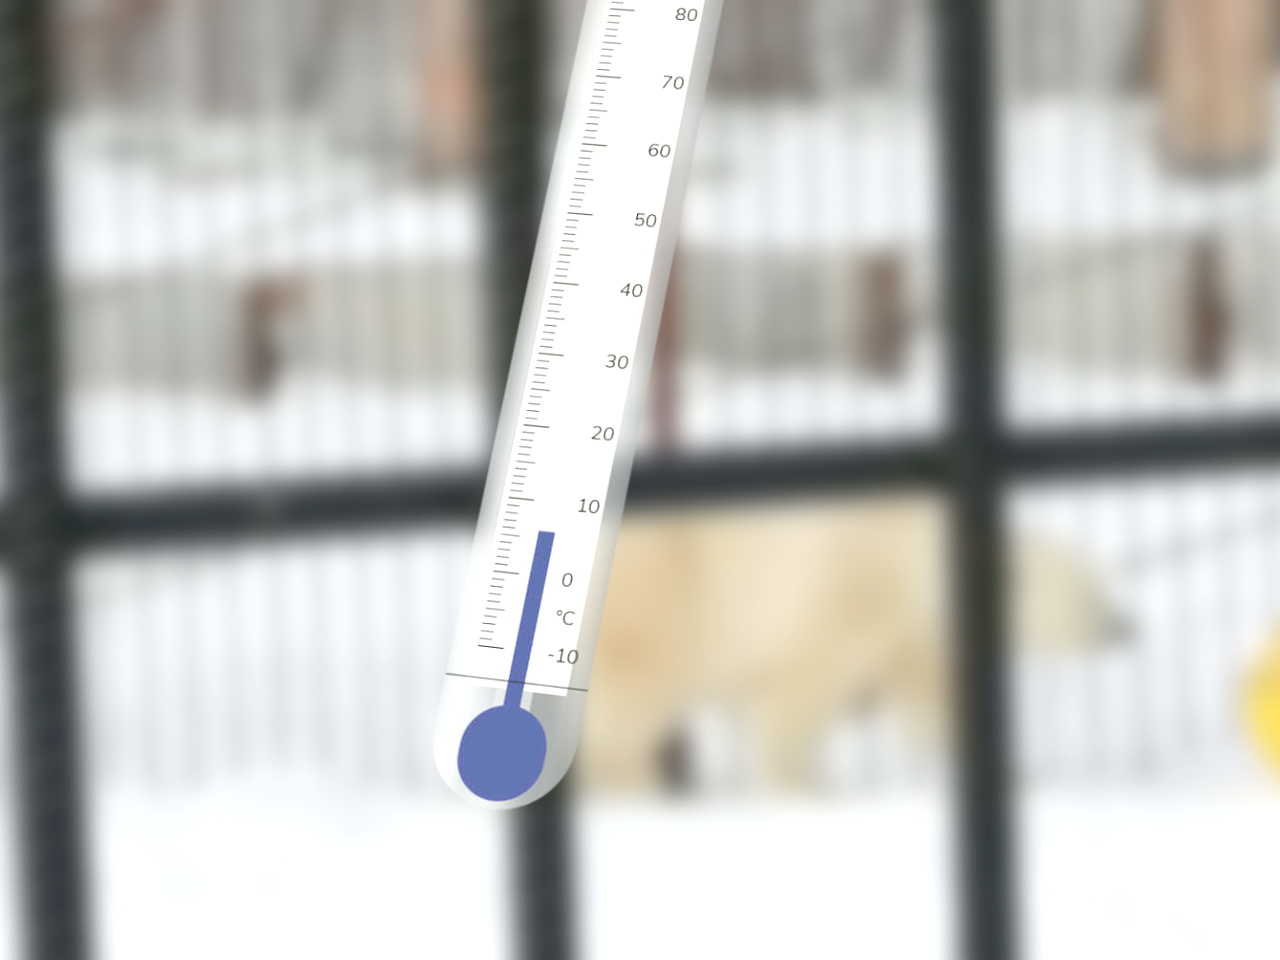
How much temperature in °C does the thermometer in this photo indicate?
6 °C
